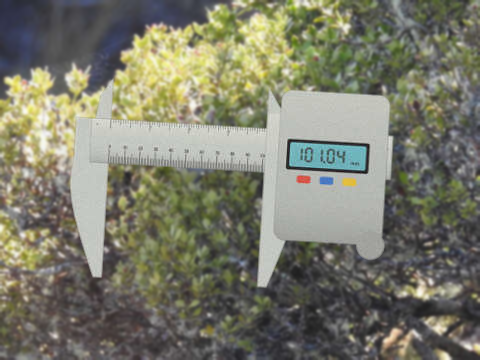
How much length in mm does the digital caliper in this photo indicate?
101.04 mm
